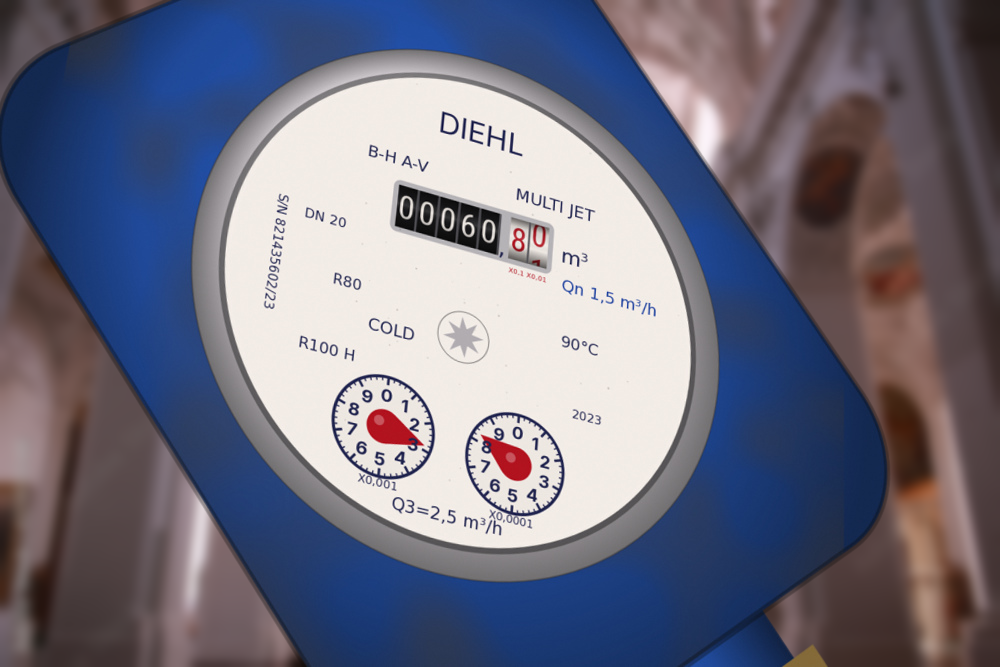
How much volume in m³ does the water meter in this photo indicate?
60.8028 m³
